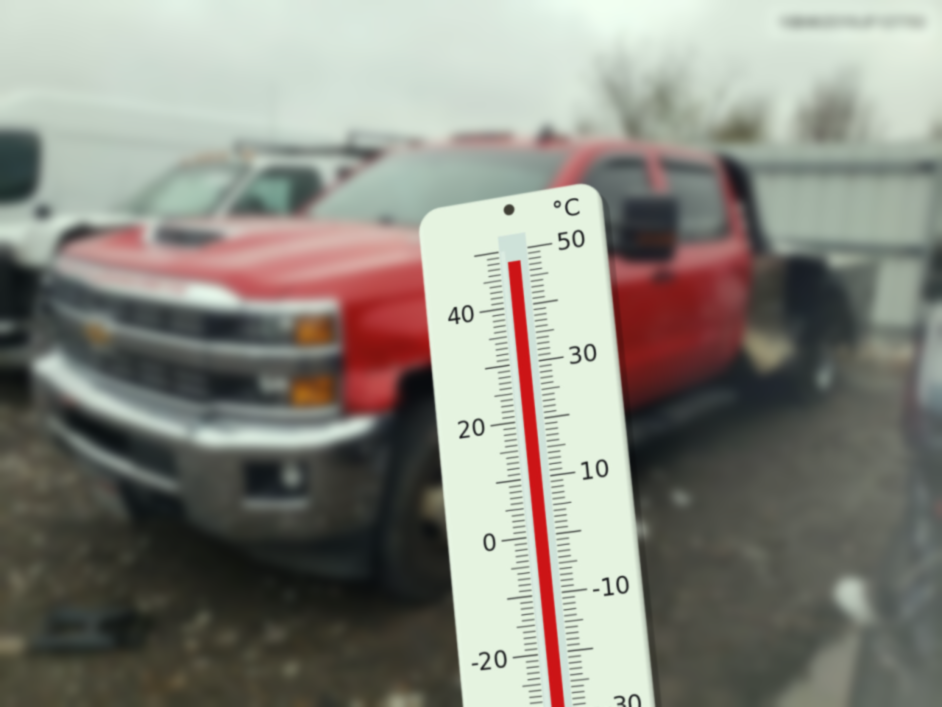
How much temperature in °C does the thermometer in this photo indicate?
48 °C
